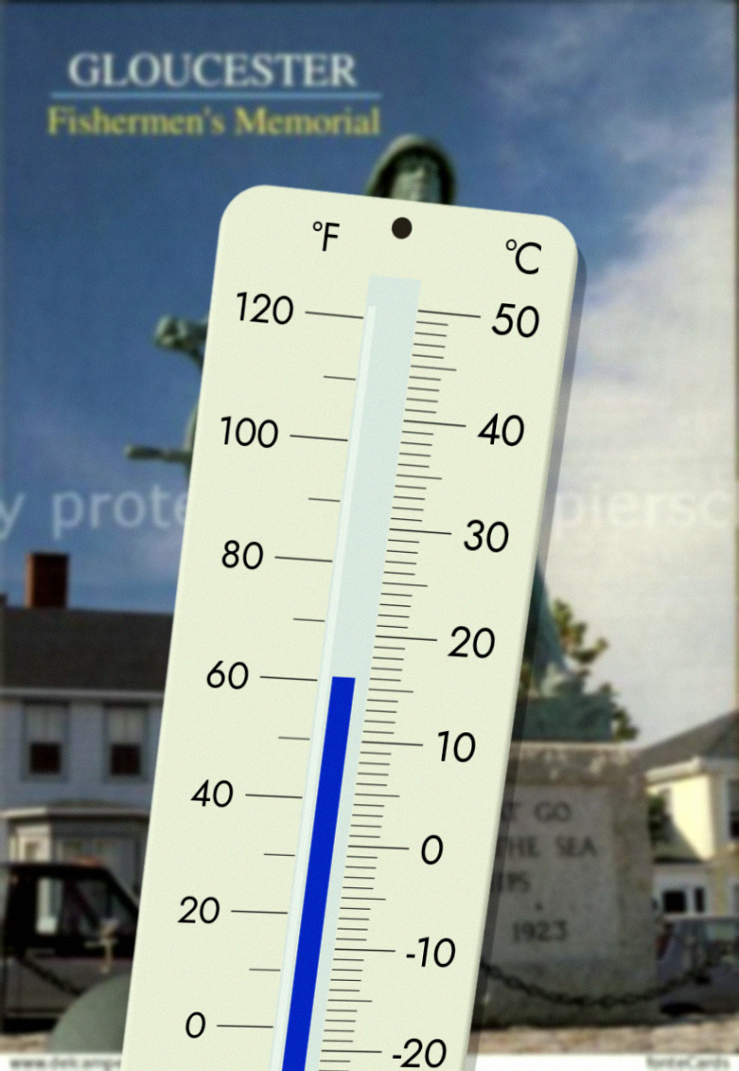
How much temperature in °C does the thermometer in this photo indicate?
16 °C
